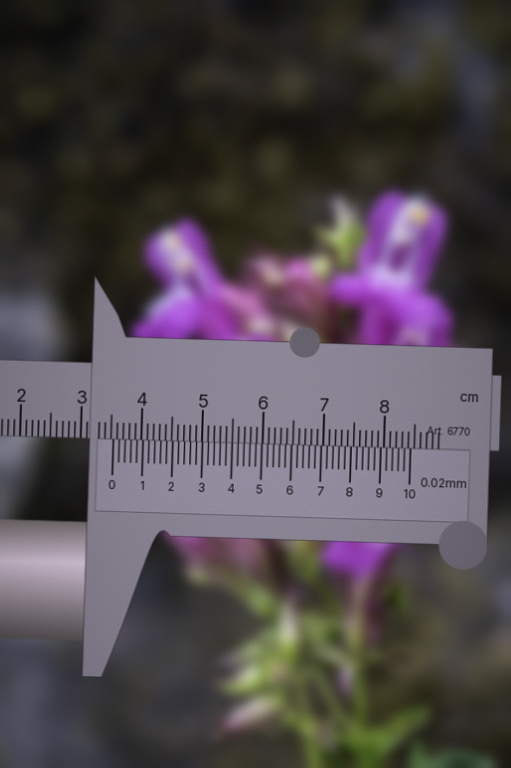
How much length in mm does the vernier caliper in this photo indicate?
35.4 mm
